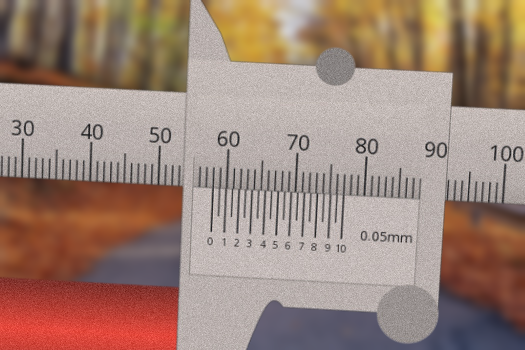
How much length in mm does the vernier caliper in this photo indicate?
58.0 mm
